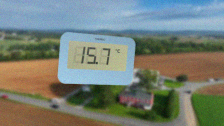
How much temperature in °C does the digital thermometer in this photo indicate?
15.7 °C
